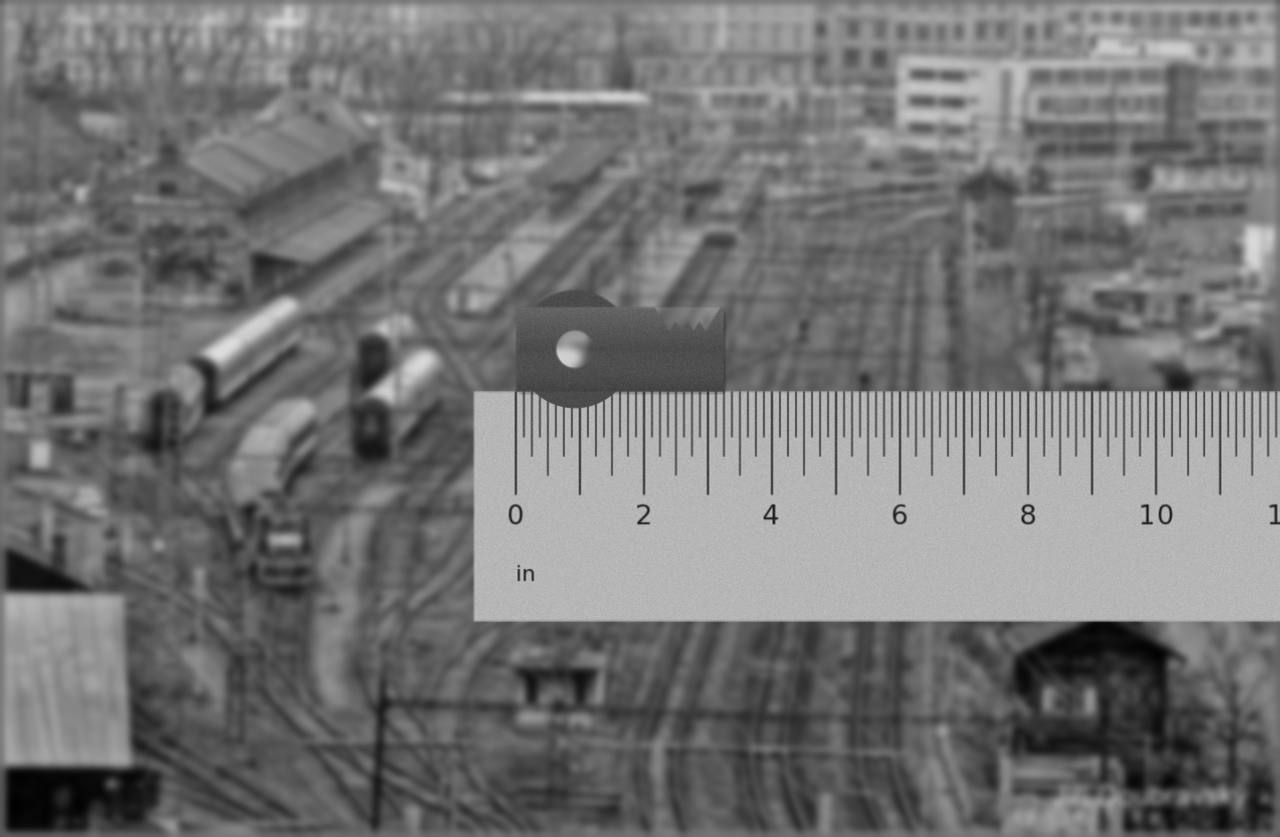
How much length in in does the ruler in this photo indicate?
3.25 in
